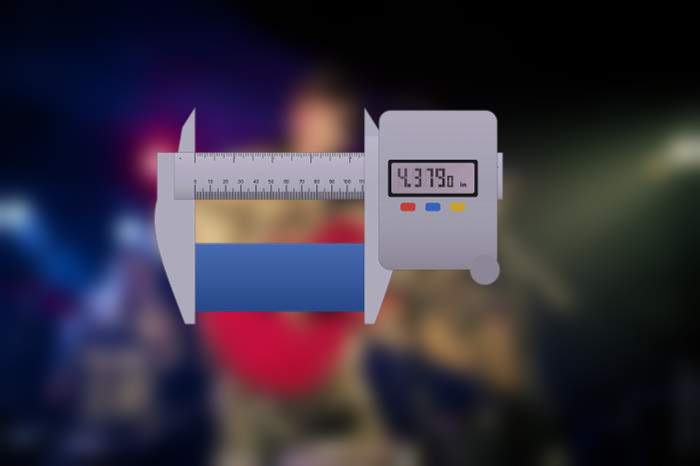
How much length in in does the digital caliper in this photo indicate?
4.3790 in
